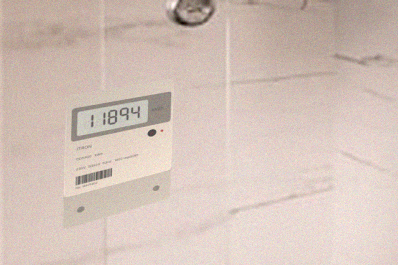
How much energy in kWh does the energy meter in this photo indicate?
11894 kWh
